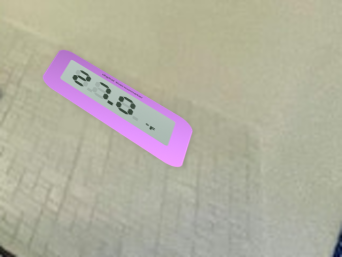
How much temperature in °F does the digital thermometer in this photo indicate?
27.0 °F
